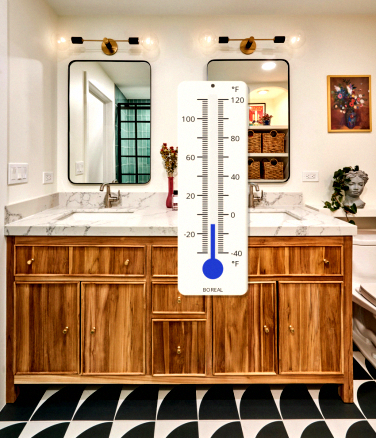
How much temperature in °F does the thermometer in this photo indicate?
-10 °F
